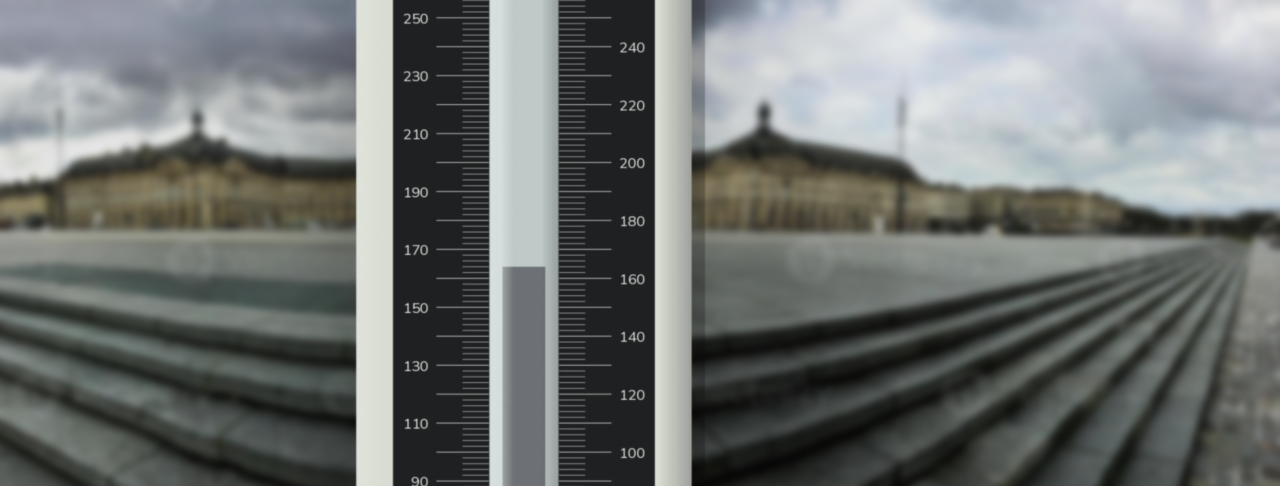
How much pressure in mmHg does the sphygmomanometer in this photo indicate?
164 mmHg
